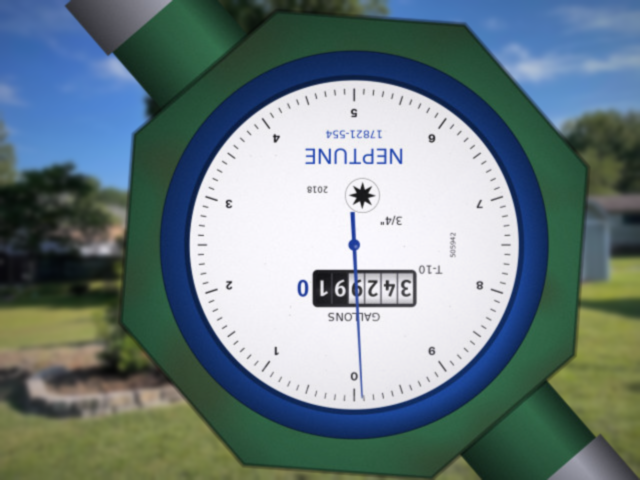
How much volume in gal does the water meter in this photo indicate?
3429909.9 gal
